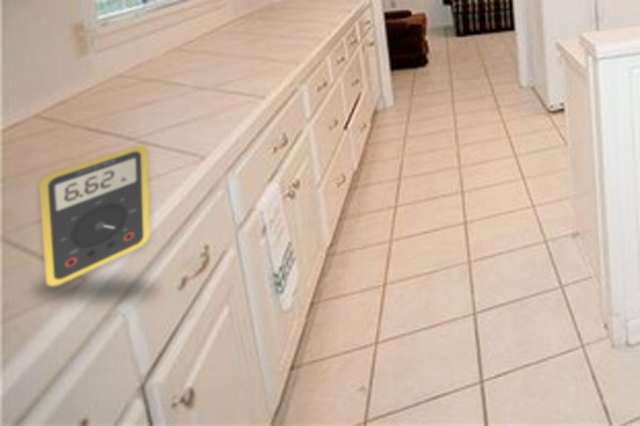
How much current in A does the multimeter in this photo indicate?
6.62 A
